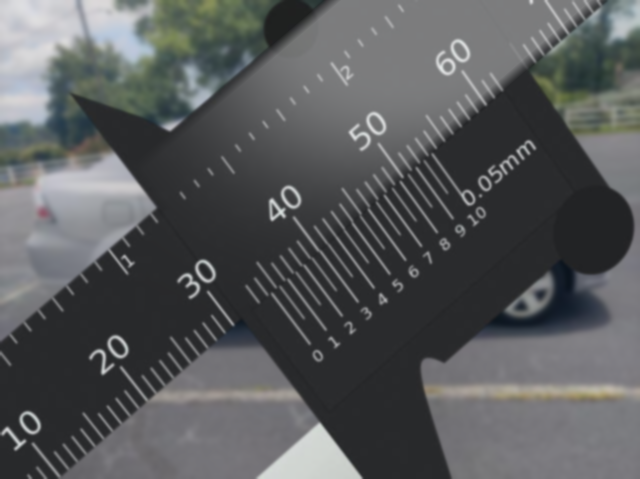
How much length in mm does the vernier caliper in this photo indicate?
34.4 mm
